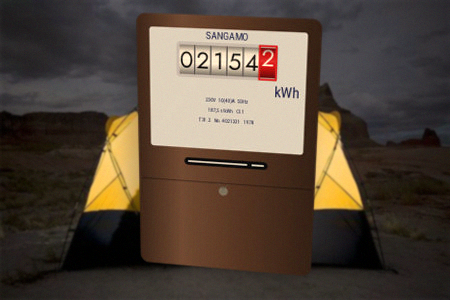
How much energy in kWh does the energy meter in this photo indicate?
2154.2 kWh
